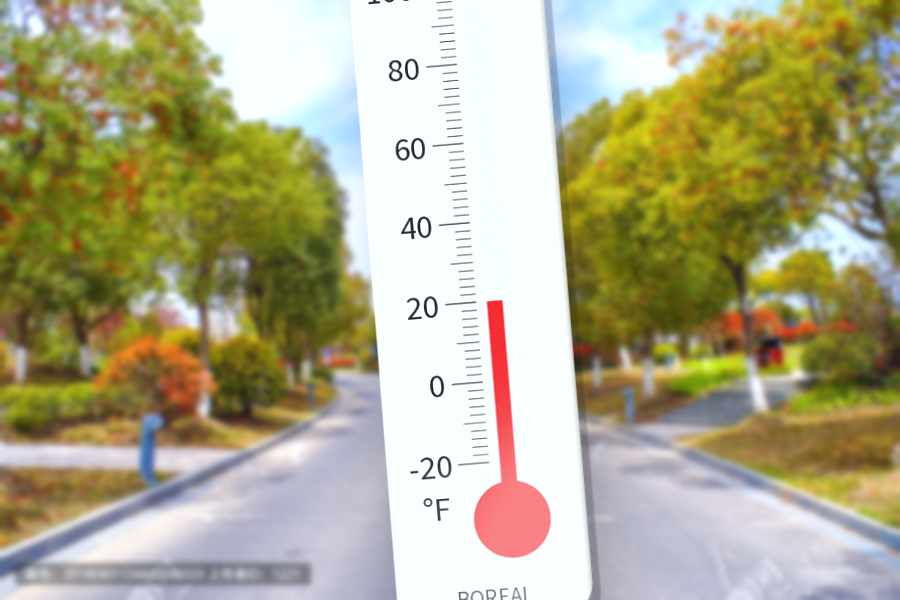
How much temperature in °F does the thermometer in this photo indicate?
20 °F
